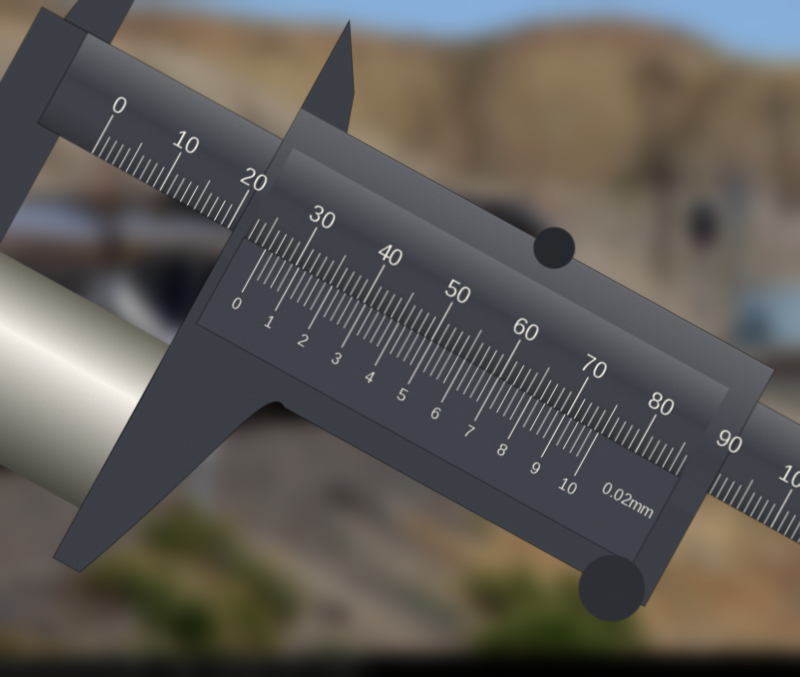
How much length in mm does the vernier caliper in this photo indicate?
25.6 mm
